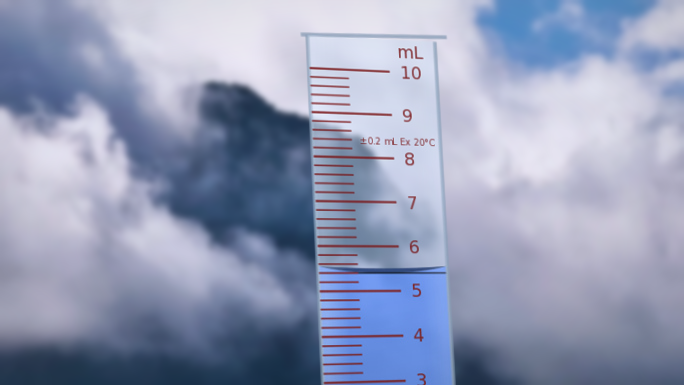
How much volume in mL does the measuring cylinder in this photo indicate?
5.4 mL
